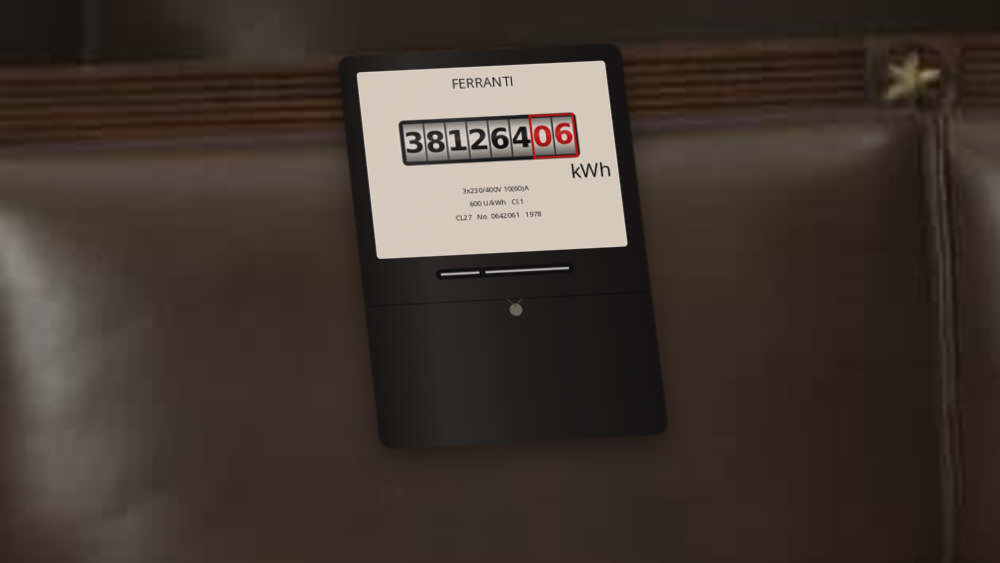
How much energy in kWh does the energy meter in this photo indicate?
381264.06 kWh
